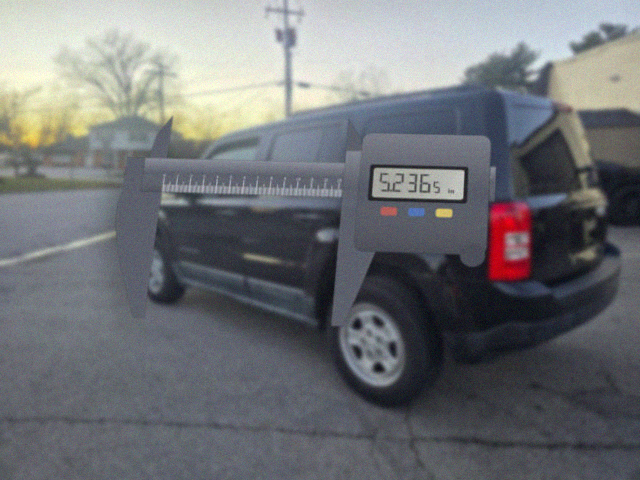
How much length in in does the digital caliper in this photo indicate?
5.2365 in
